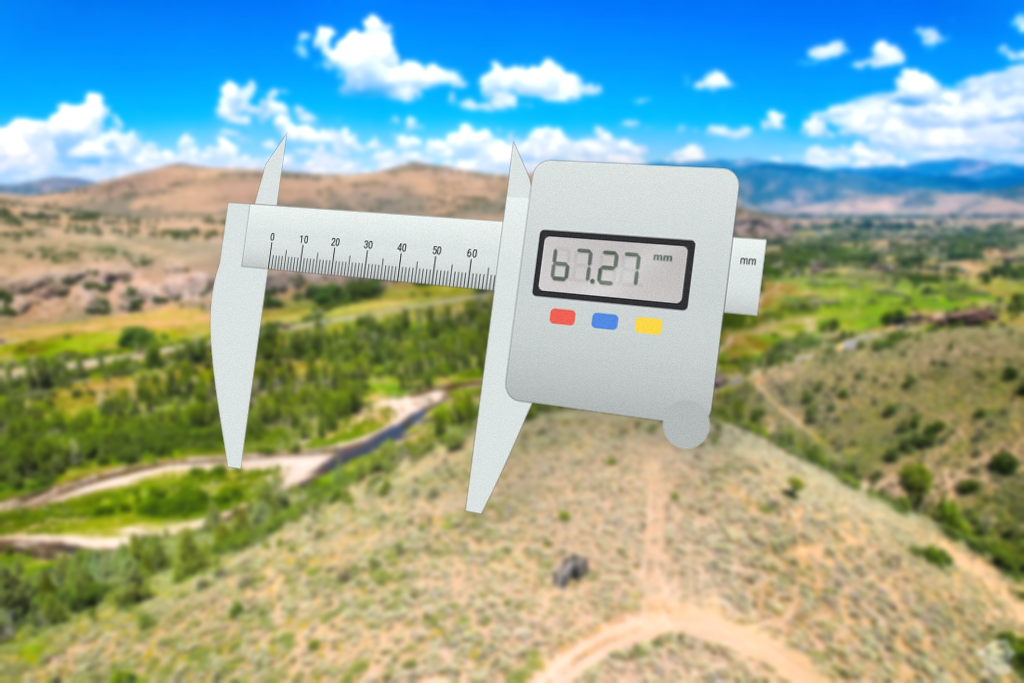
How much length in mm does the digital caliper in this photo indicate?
67.27 mm
